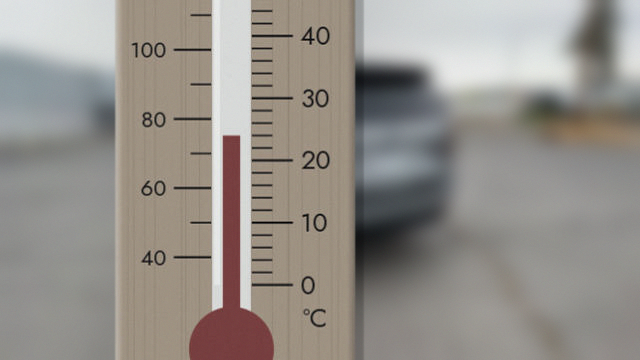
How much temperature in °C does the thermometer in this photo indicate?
24 °C
